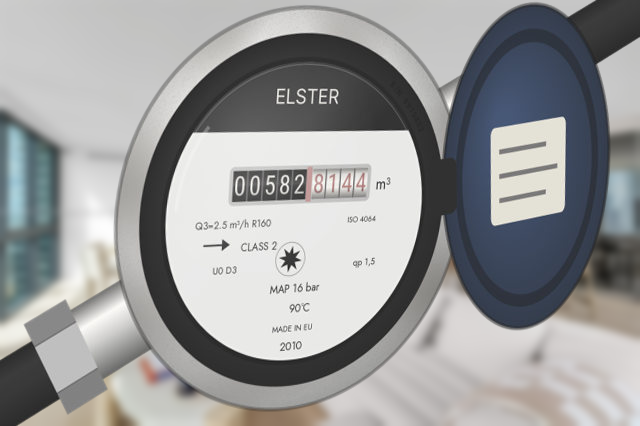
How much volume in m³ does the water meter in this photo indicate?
582.8144 m³
